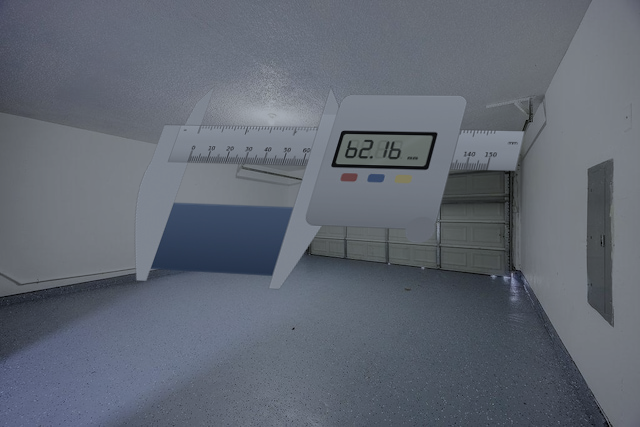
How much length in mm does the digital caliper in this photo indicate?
62.16 mm
